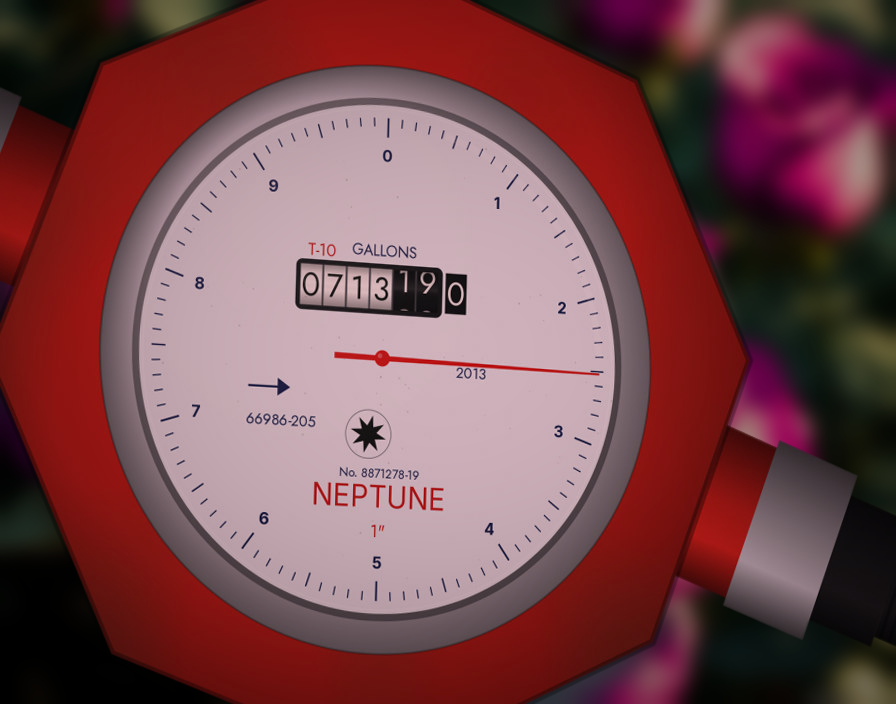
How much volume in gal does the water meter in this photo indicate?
713192.5 gal
